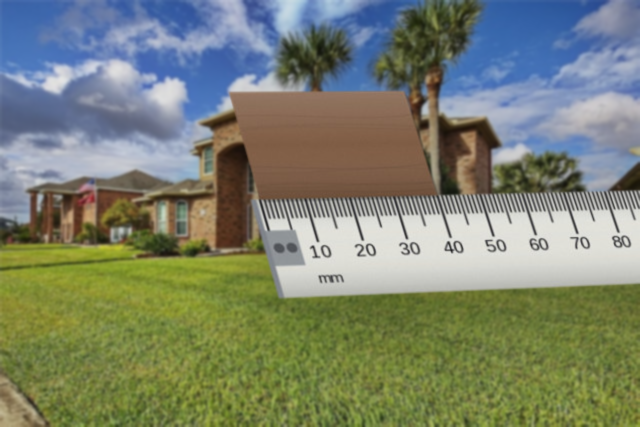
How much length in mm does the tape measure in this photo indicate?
40 mm
